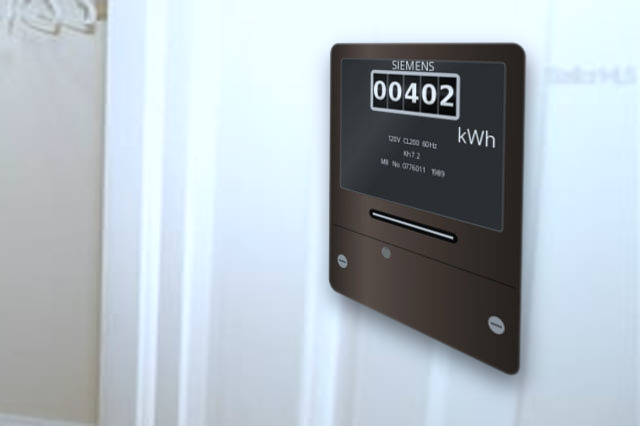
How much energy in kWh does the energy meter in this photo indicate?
402 kWh
